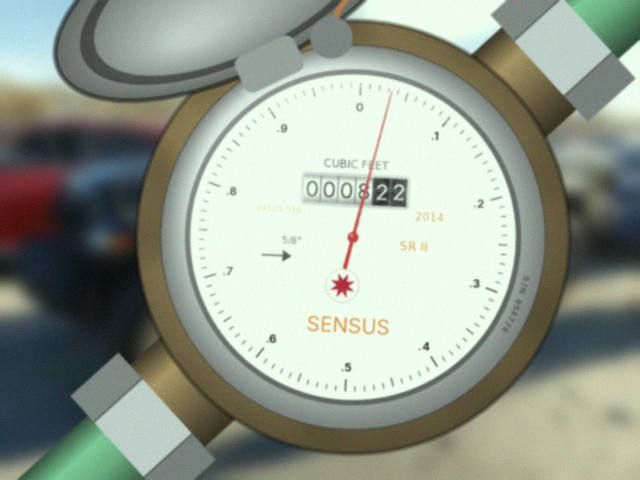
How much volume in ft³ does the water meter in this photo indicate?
822.03 ft³
